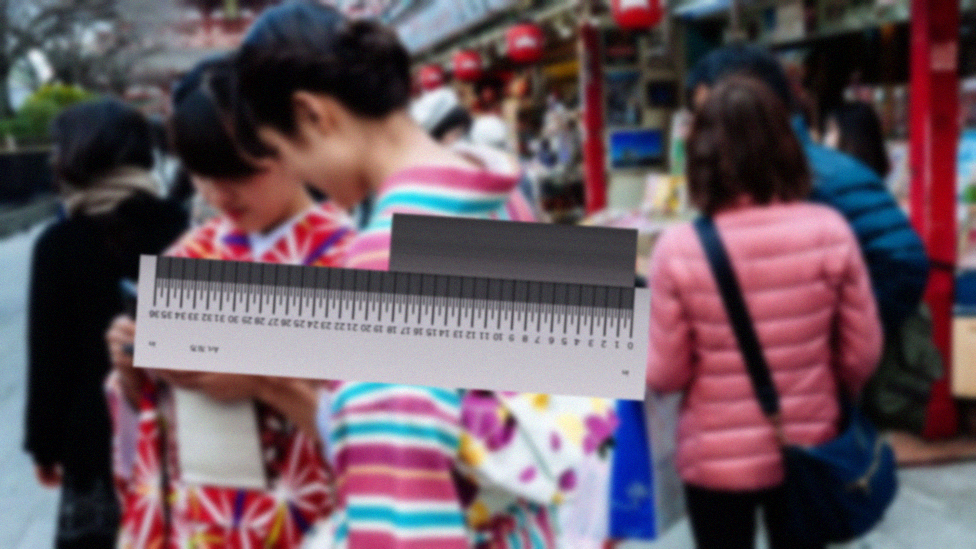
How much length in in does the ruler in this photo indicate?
18.5 in
